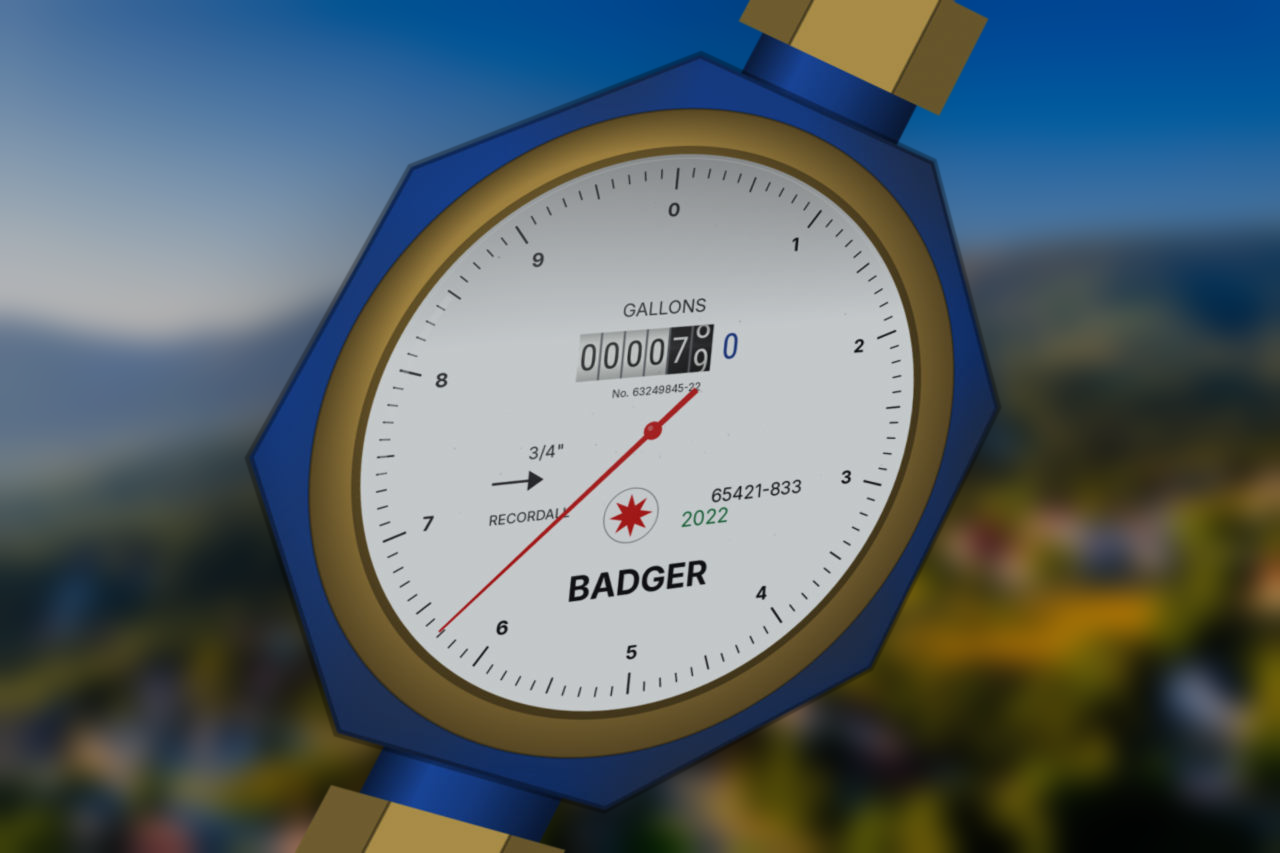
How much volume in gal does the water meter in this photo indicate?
786.3 gal
